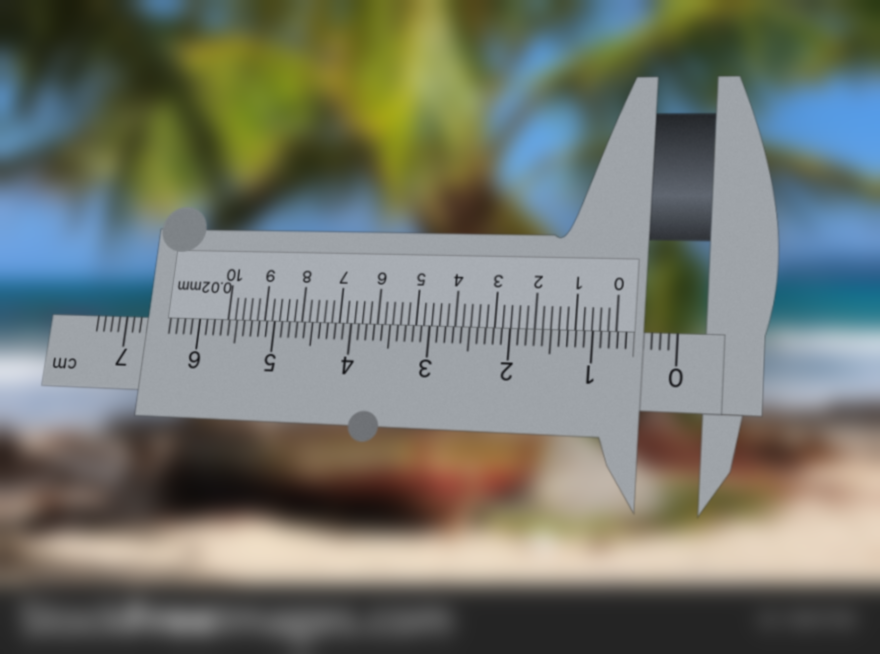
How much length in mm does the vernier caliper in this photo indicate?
7.2 mm
